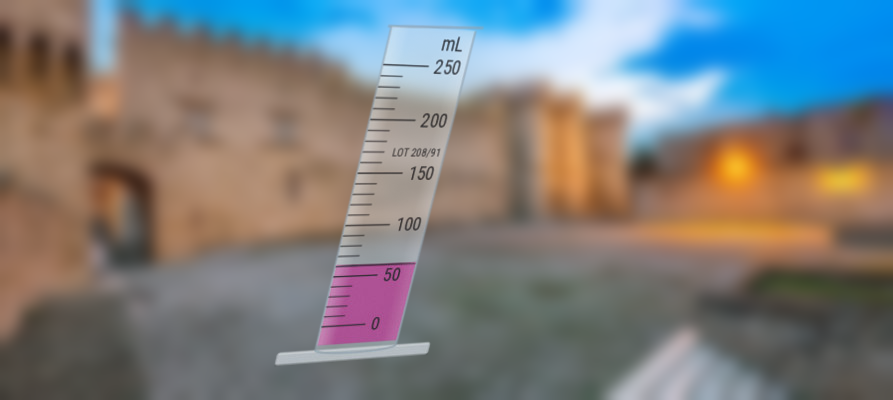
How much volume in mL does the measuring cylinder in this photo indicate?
60 mL
